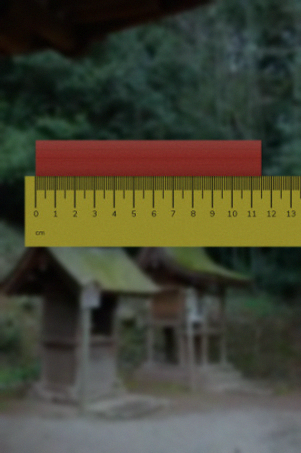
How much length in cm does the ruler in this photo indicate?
11.5 cm
